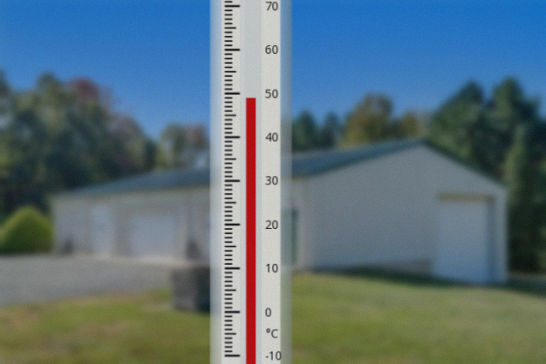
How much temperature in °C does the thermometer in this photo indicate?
49 °C
